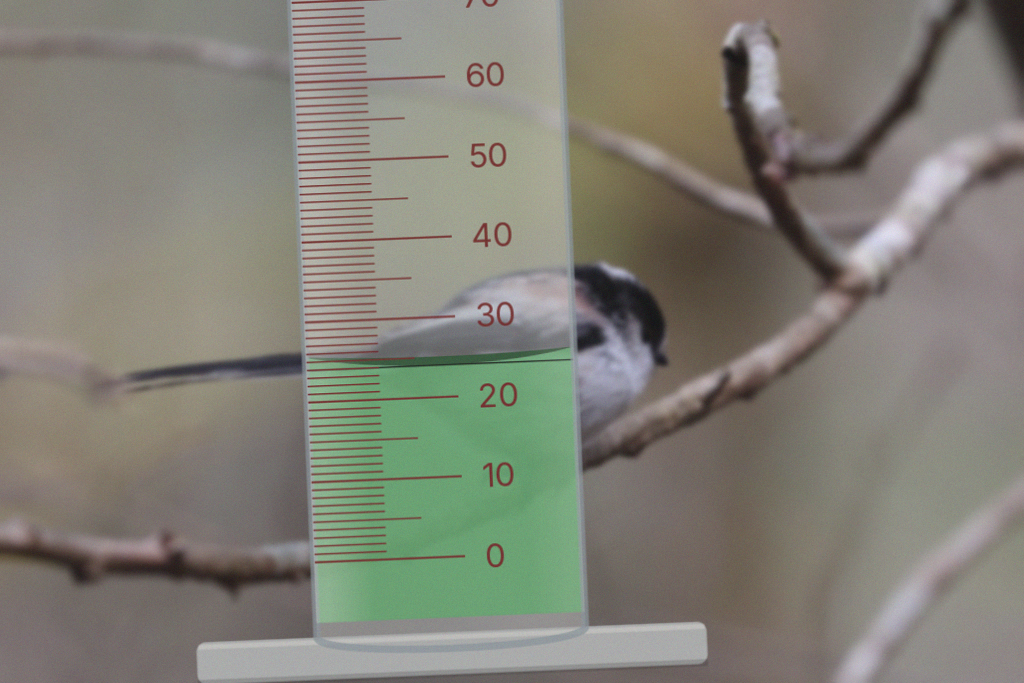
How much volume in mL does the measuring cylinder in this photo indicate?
24 mL
